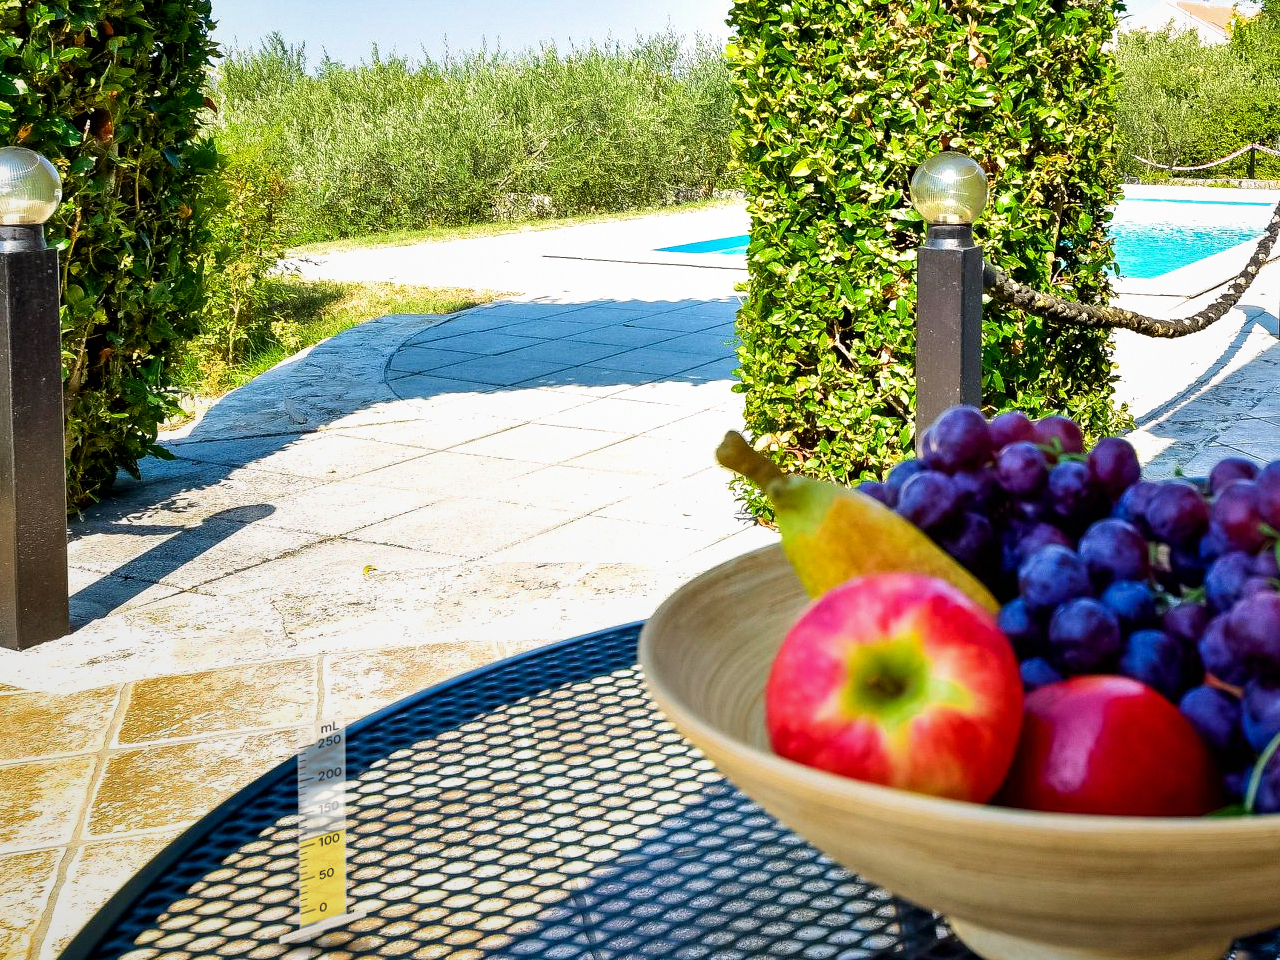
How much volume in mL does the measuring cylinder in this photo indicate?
110 mL
